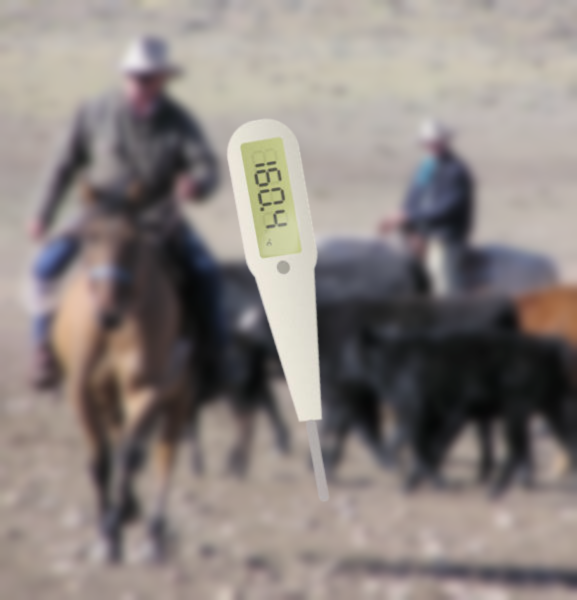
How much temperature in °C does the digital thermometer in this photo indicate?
160.4 °C
